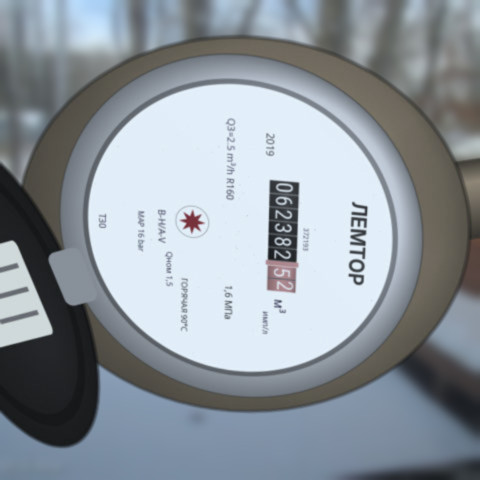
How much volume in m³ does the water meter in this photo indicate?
62382.52 m³
